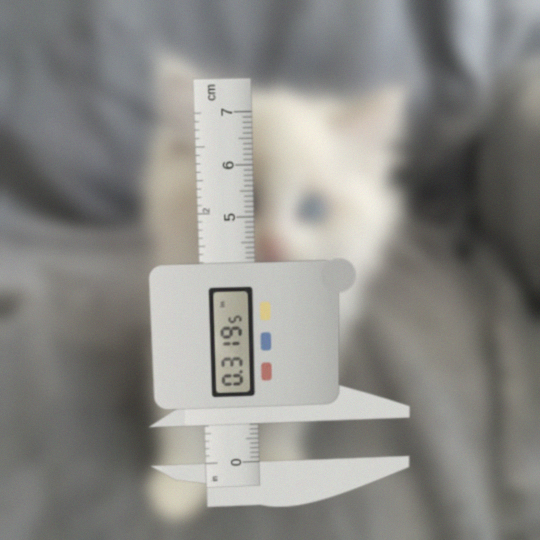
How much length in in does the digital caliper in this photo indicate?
0.3195 in
